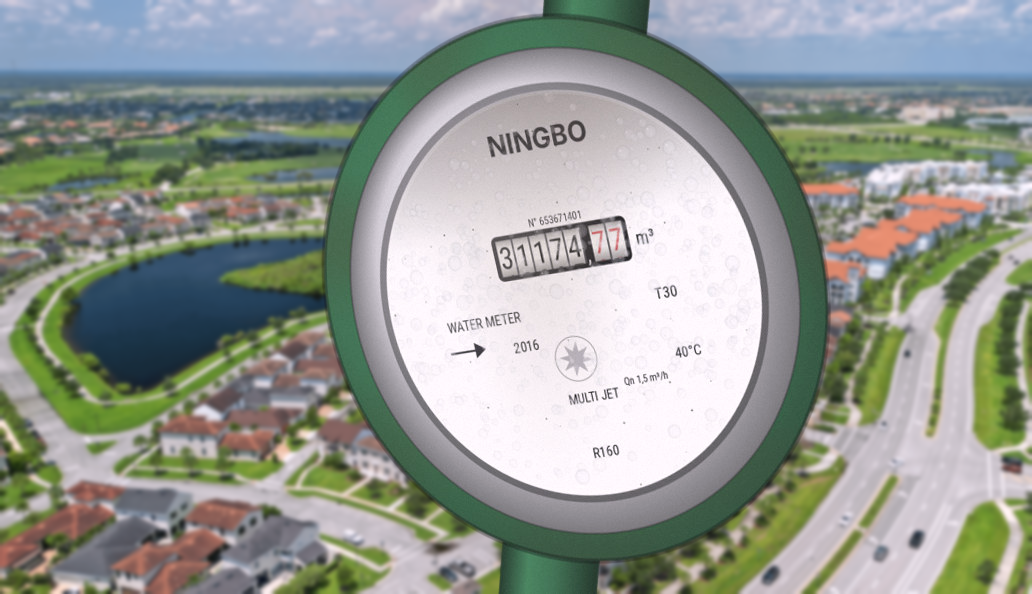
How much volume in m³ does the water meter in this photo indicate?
31174.77 m³
